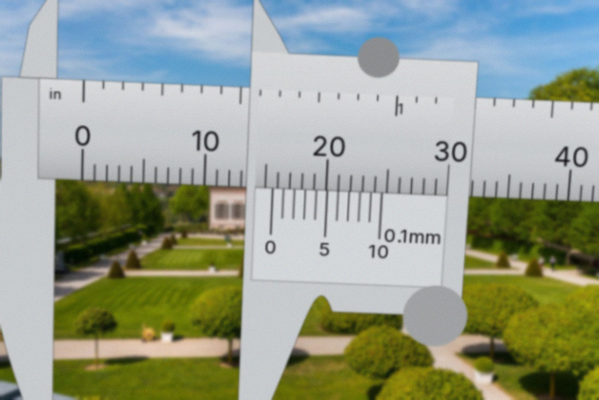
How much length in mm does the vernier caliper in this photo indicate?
15.6 mm
